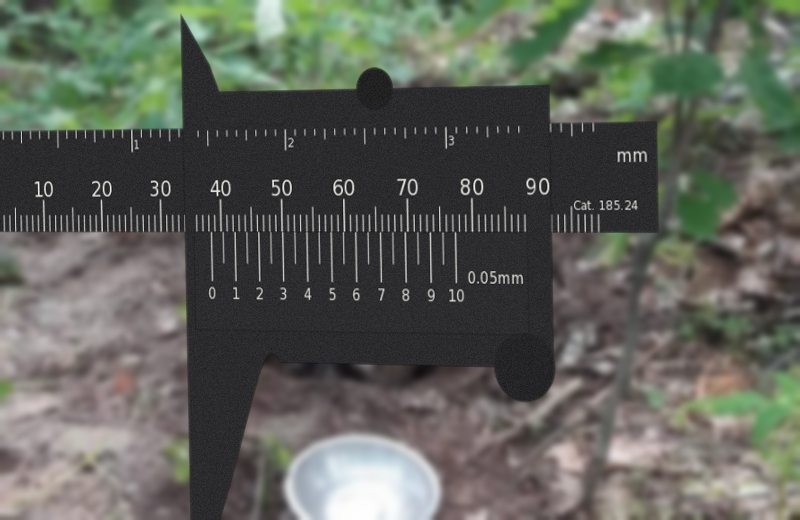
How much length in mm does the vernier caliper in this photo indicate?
38.4 mm
